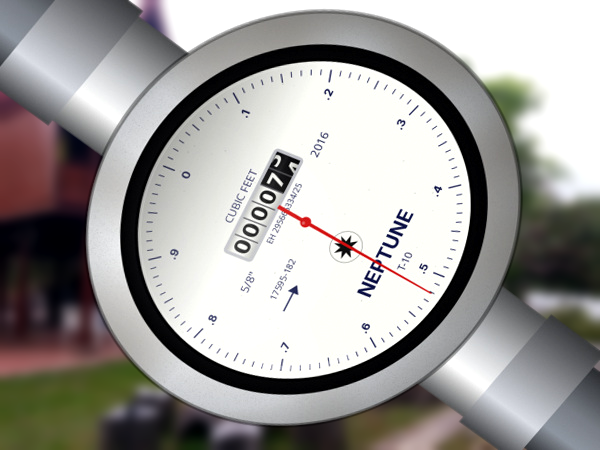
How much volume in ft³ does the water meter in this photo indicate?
73.52 ft³
